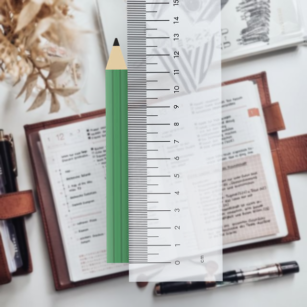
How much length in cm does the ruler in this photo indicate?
13 cm
